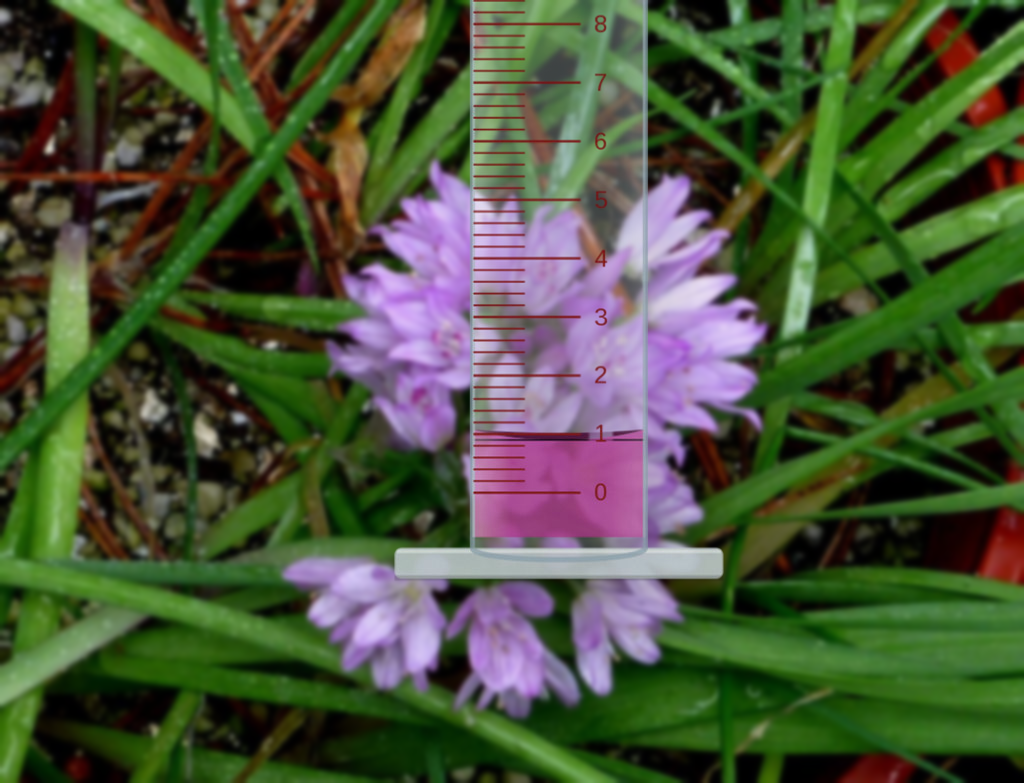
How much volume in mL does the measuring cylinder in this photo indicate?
0.9 mL
